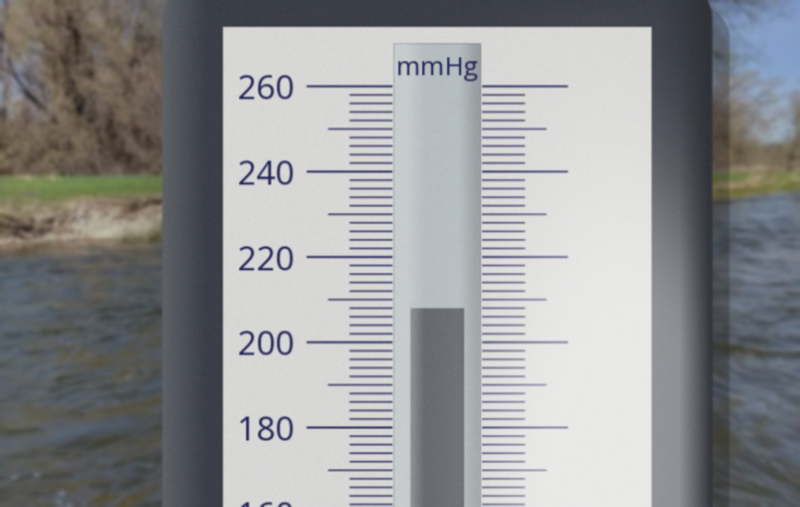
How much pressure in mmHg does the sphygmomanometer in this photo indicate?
208 mmHg
